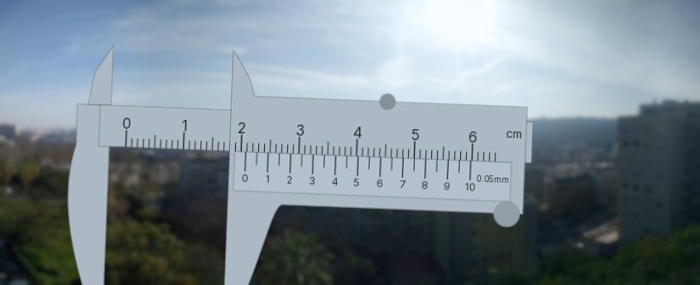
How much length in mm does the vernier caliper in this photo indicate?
20.8 mm
